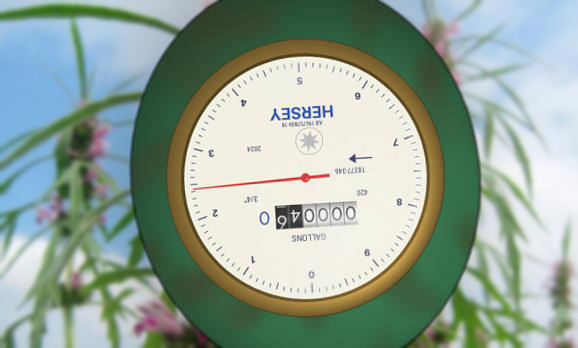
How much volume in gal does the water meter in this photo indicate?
462.4 gal
